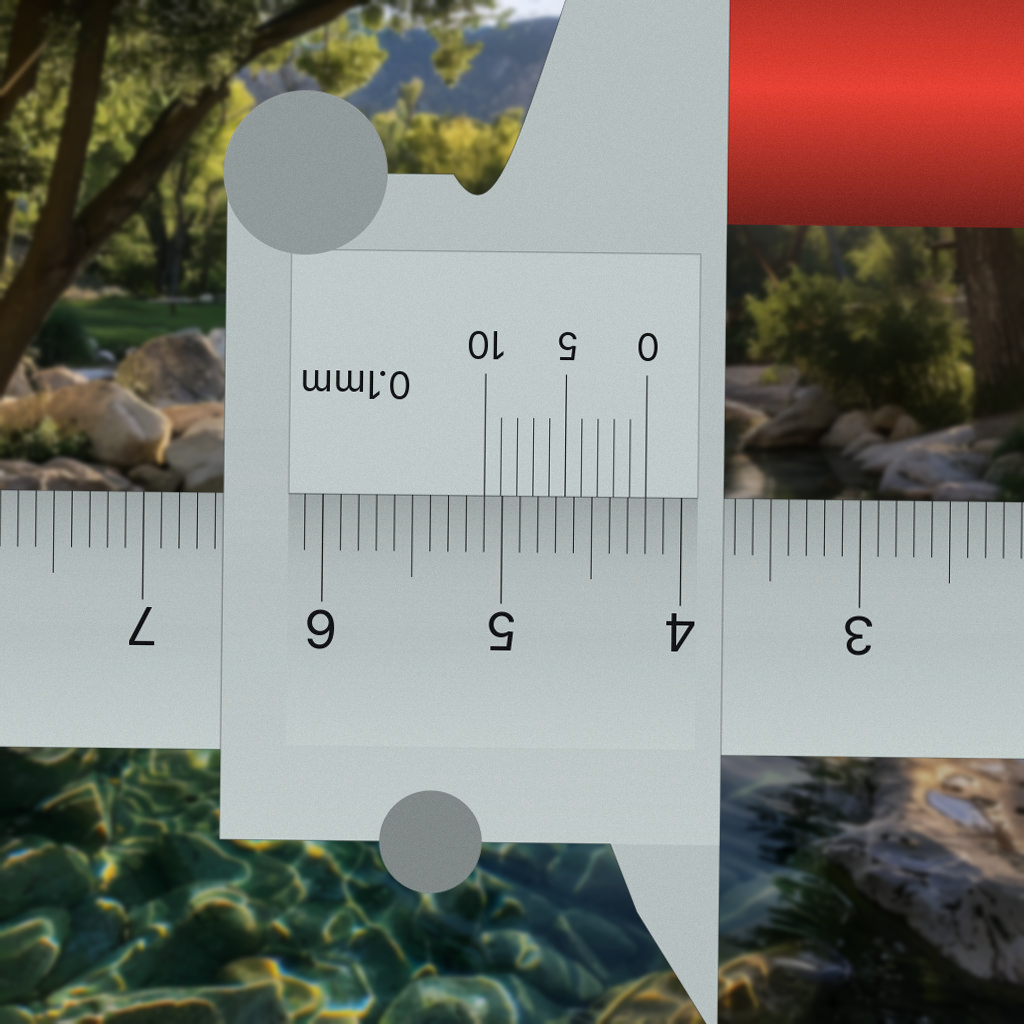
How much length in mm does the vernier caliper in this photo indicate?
42.0 mm
